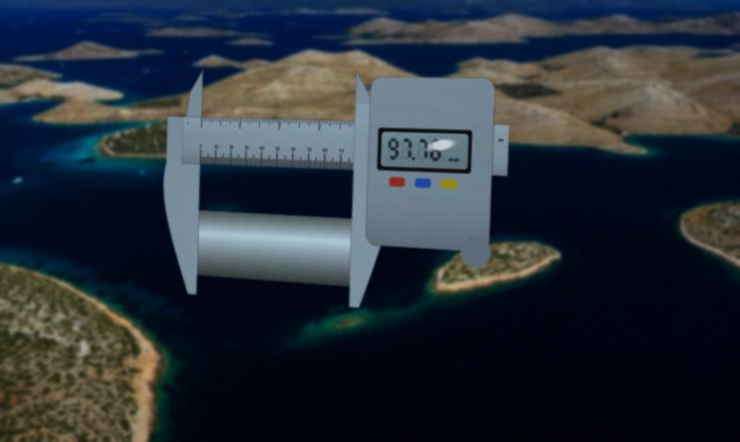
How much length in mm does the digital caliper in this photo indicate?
97.76 mm
